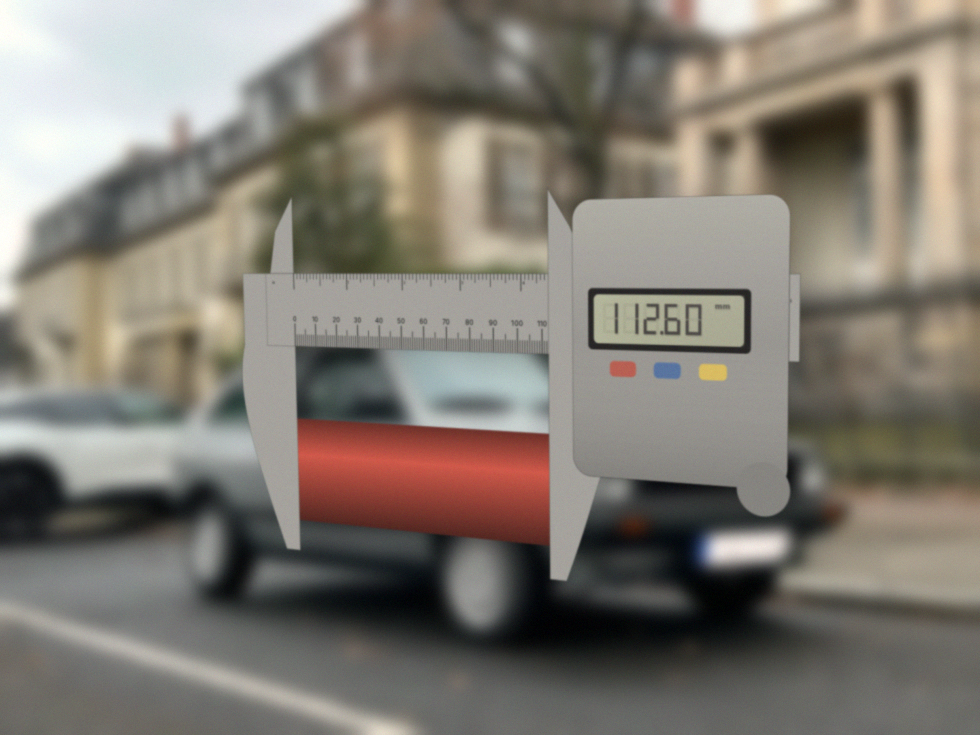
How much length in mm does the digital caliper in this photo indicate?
112.60 mm
